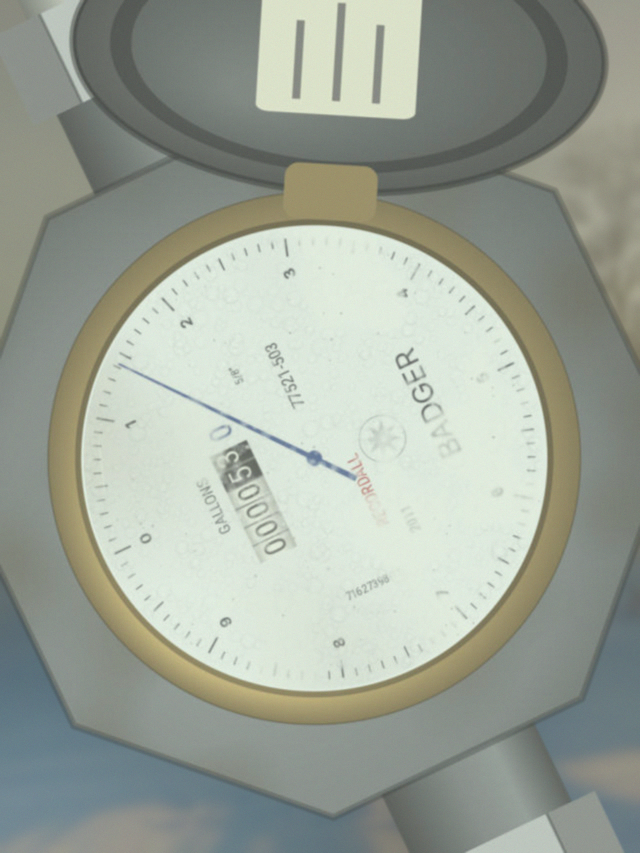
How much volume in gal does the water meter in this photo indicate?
531.4 gal
